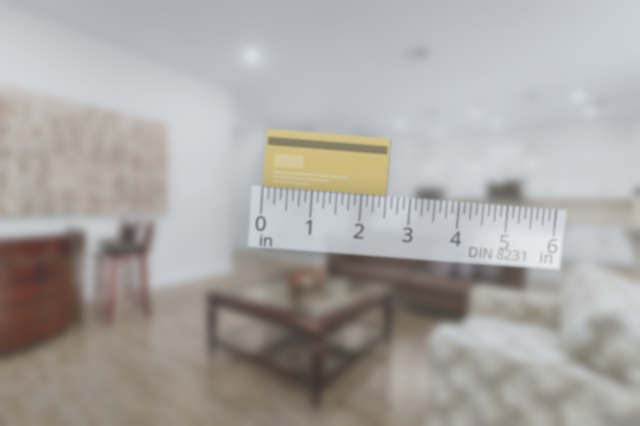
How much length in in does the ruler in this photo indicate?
2.5 in
